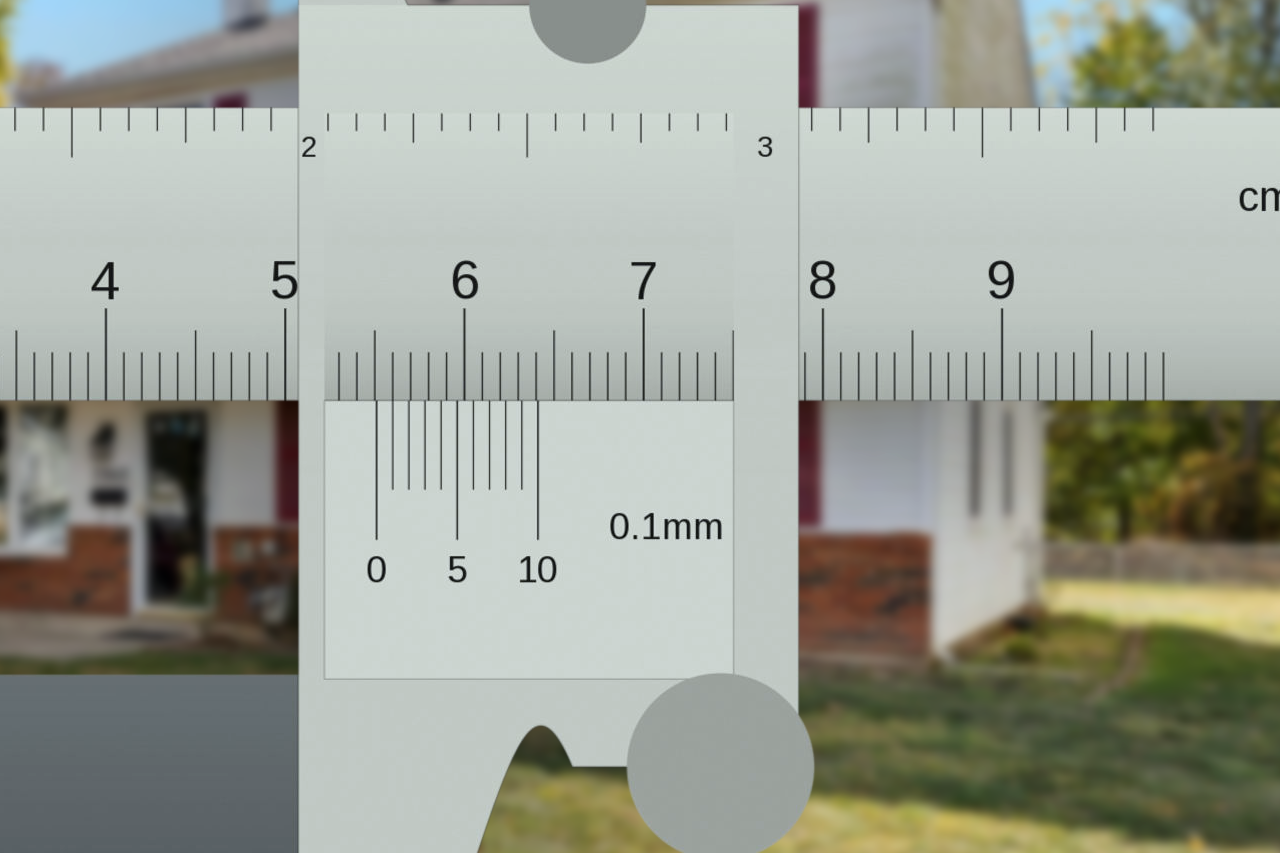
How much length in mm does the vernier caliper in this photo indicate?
55.1 mm
